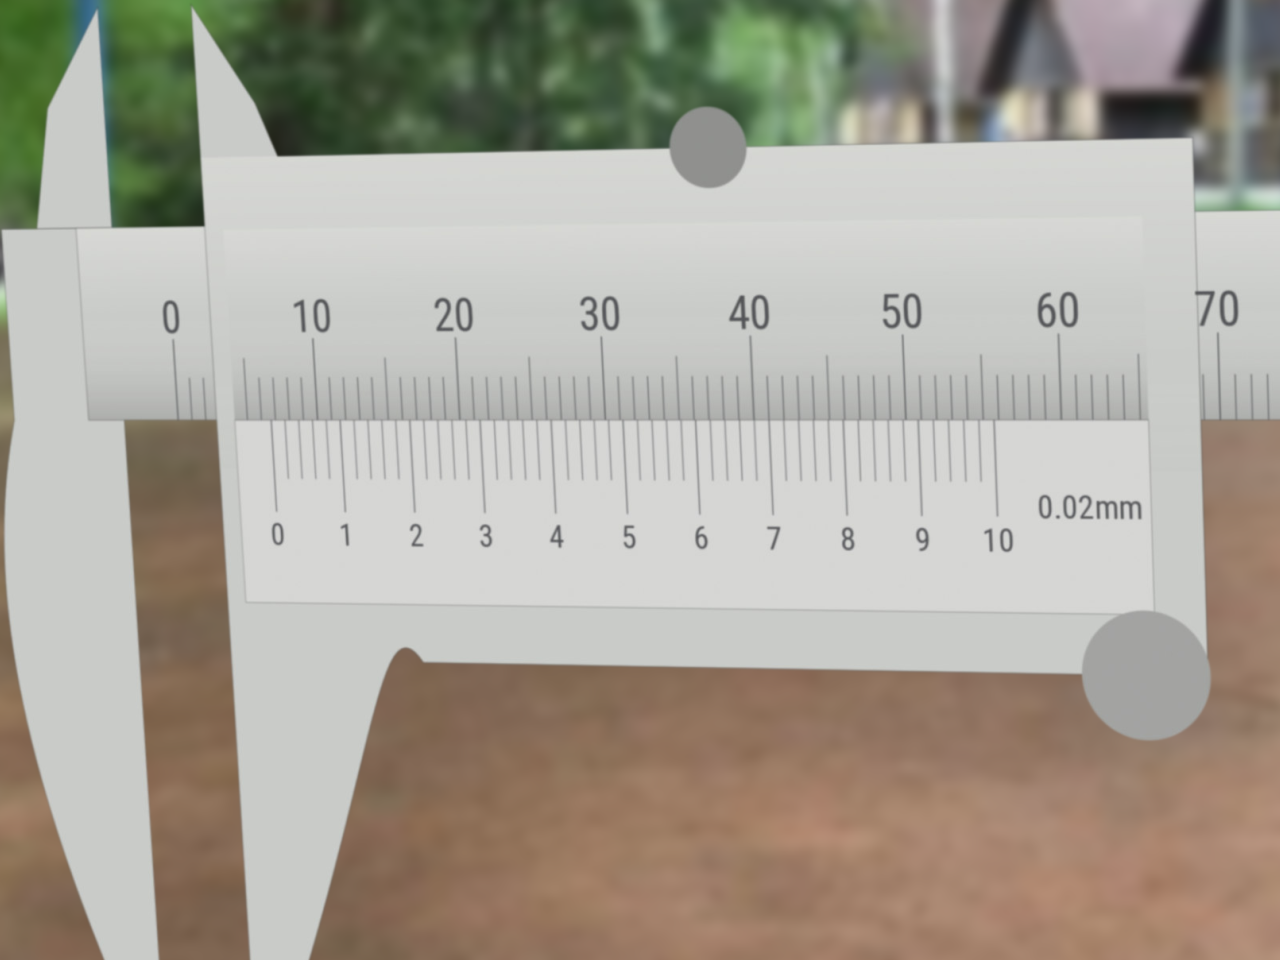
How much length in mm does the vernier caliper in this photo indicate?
6.7 mm
